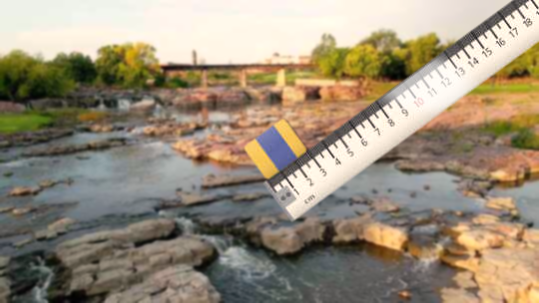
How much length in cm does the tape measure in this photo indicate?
3 cm
